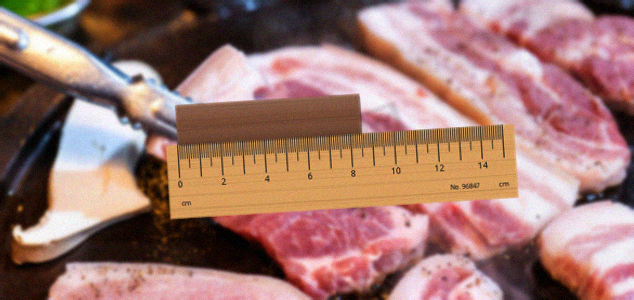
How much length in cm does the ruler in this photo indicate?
8.5 cm
